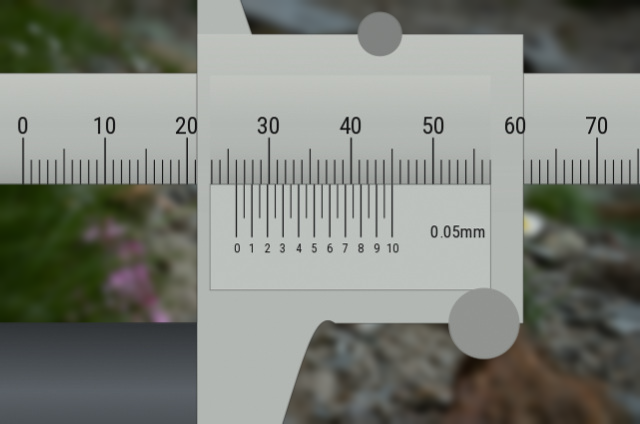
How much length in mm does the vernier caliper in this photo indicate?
26.0 mm
